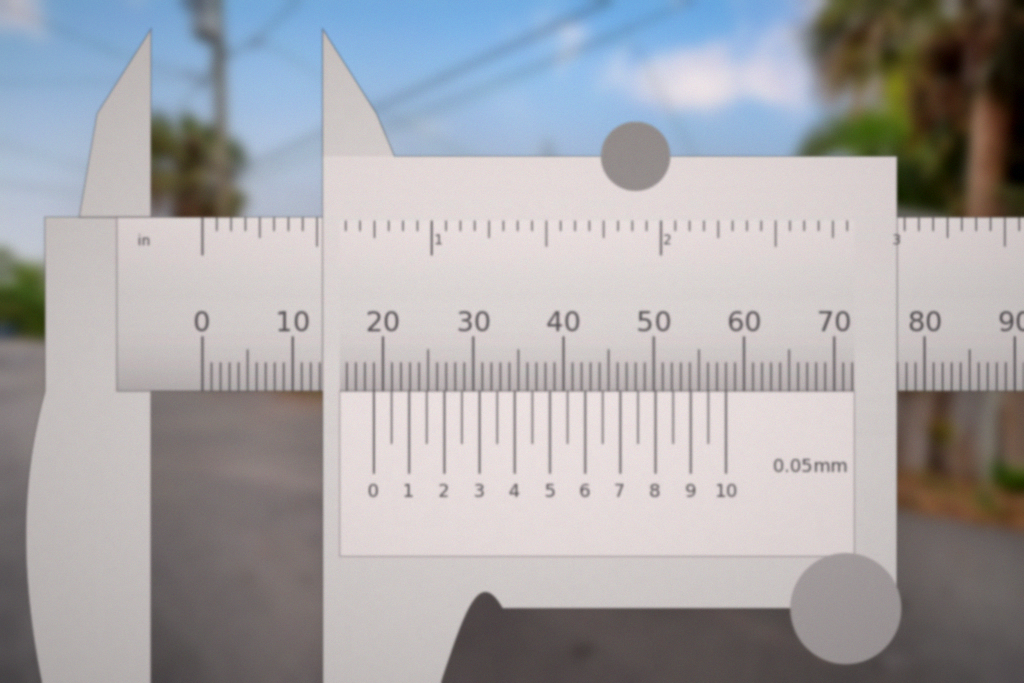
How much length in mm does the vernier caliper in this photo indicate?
19.0 mm
